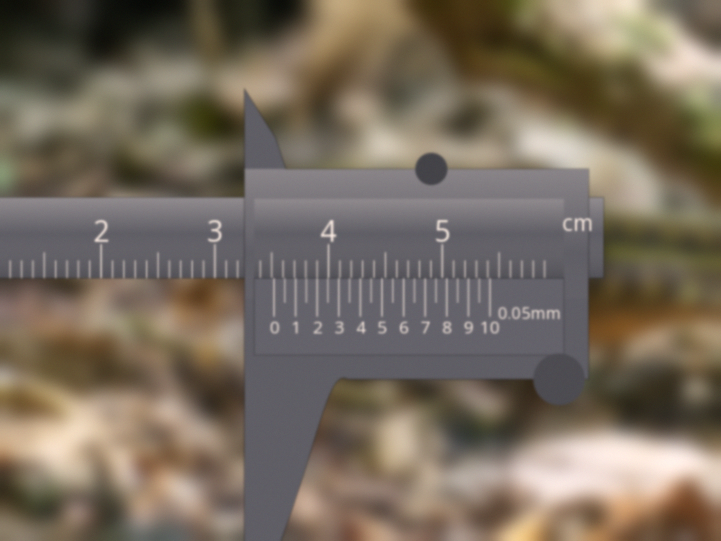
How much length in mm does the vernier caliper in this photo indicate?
35.2 mm
